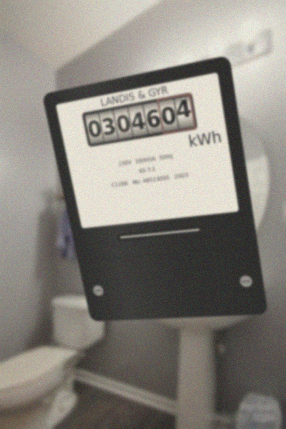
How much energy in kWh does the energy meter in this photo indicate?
3046.04 kWh
